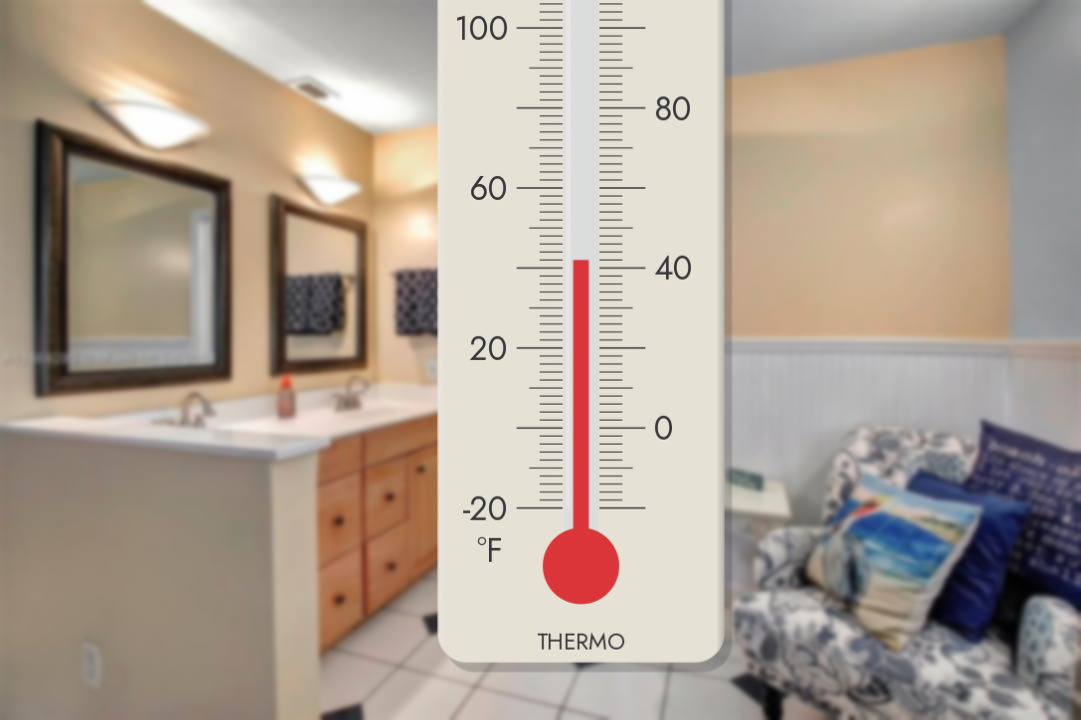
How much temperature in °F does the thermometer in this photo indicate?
42 °F
